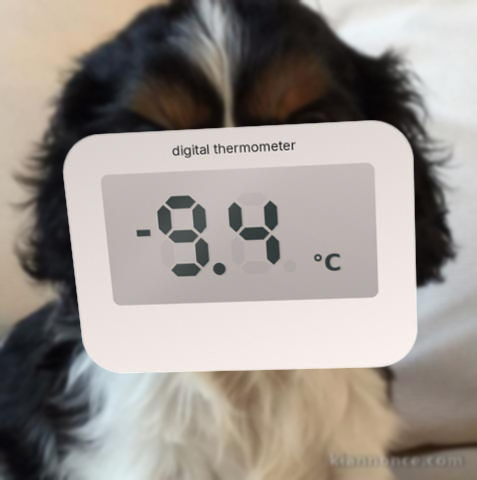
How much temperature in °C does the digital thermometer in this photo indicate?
-9.4 °C
